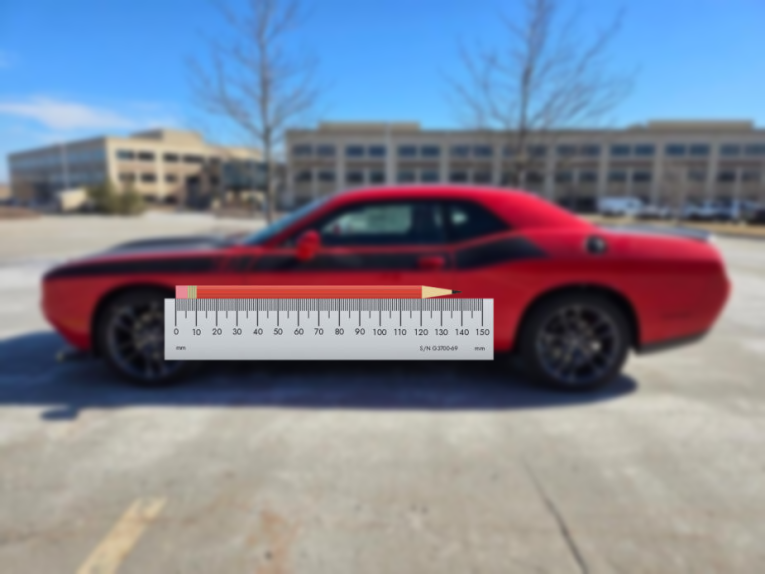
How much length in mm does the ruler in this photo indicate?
140 mm
